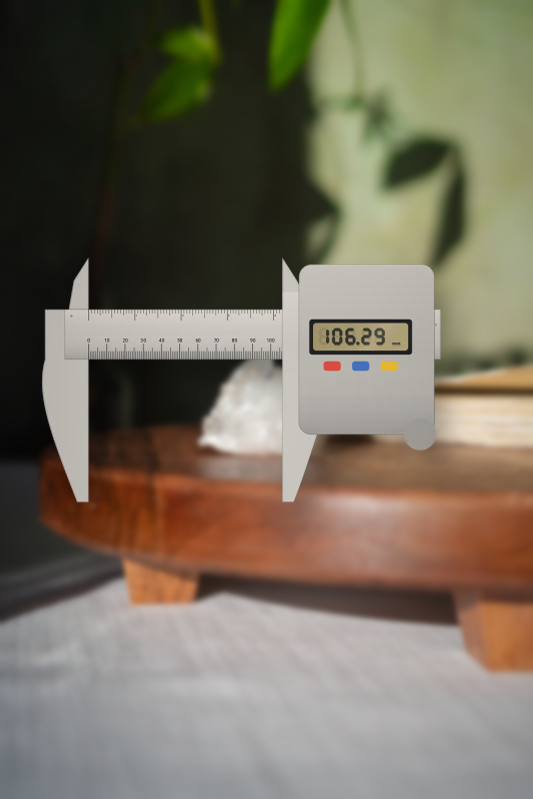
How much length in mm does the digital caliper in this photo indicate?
106.29 mm
